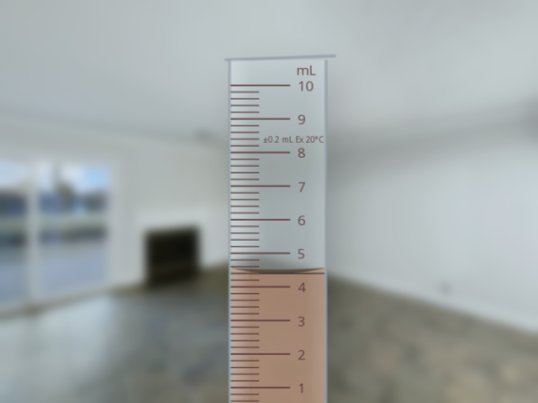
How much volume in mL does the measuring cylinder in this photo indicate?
4.4 mL
